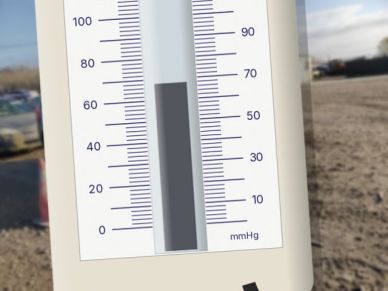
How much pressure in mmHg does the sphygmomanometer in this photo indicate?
68 mmHg
